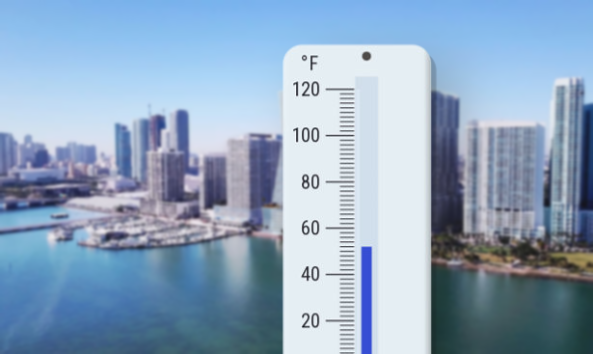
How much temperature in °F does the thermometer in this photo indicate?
52 °F
